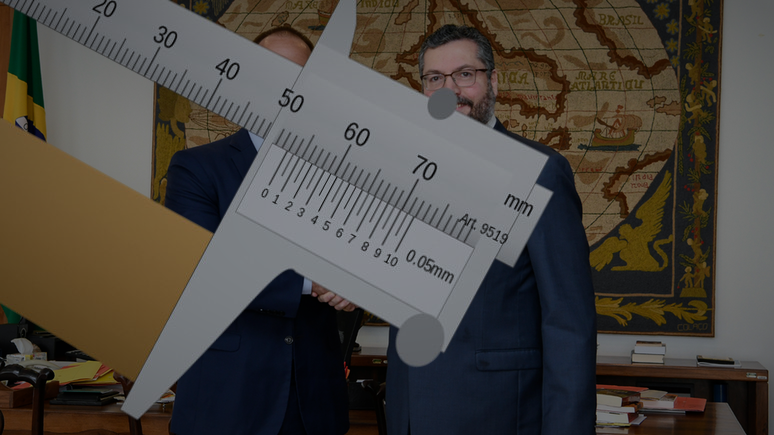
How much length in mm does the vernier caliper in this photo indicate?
52.8 mm
